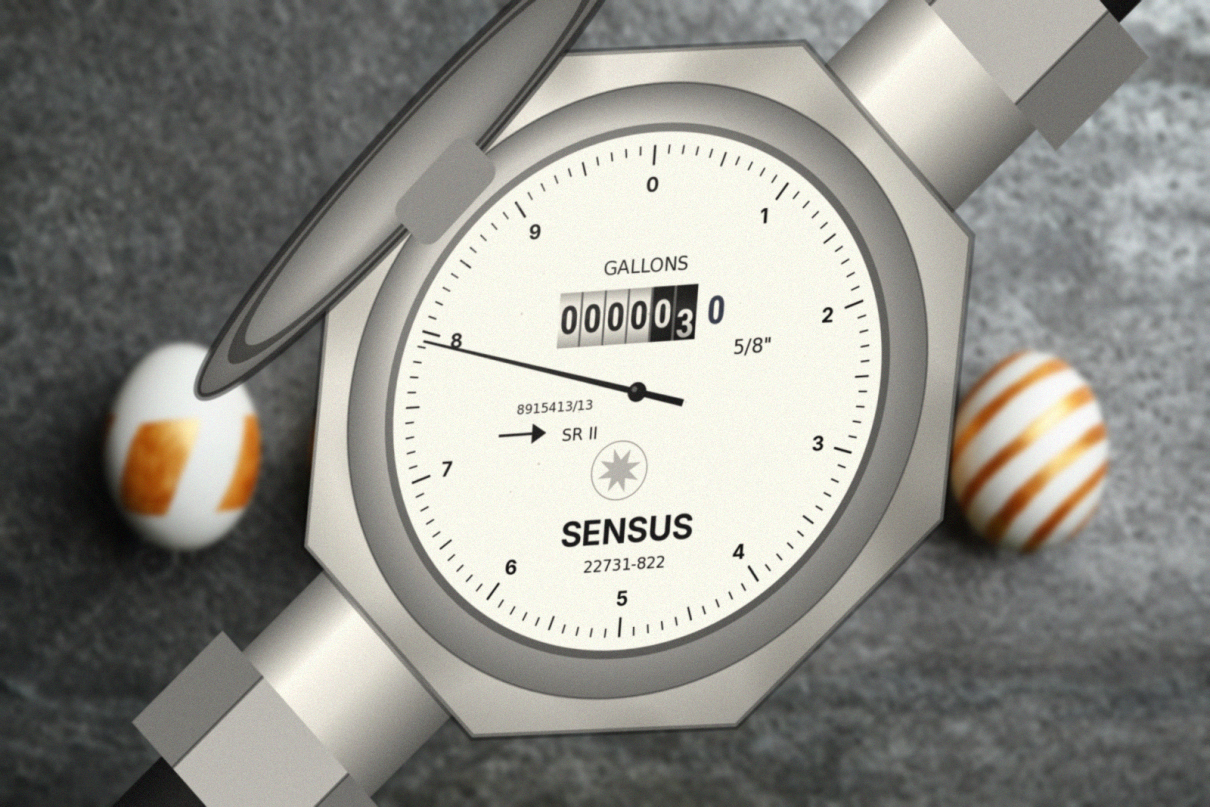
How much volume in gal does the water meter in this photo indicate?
27.9 gal
